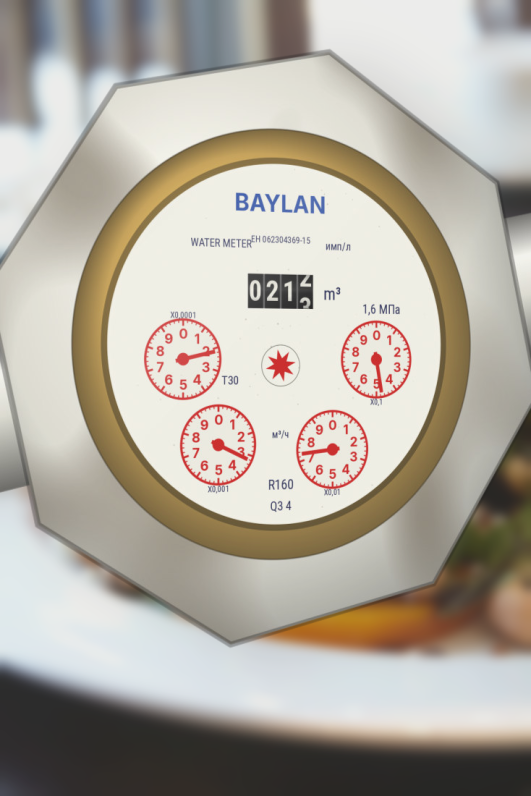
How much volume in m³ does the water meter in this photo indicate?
212.4732 m³
